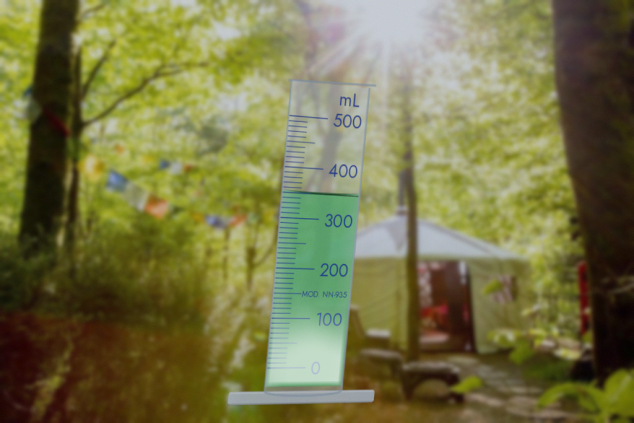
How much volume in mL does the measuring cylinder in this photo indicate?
350 mL
